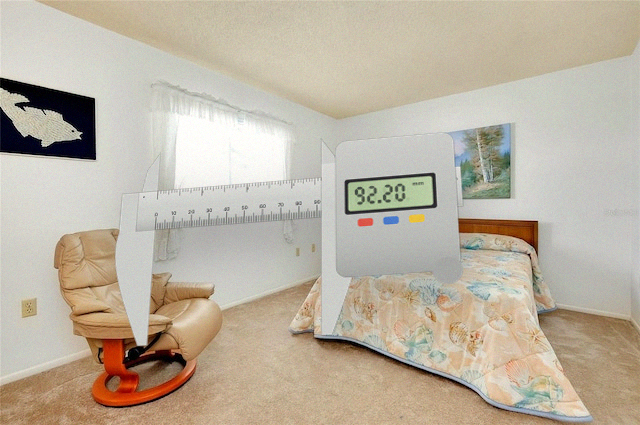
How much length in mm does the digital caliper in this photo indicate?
92.20 mm
